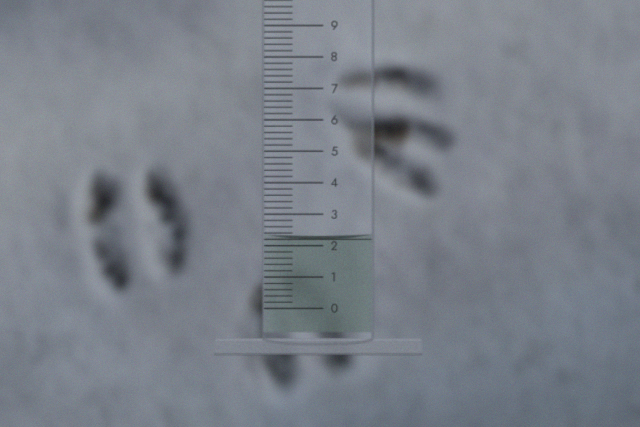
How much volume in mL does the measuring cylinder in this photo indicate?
2.2 mL
